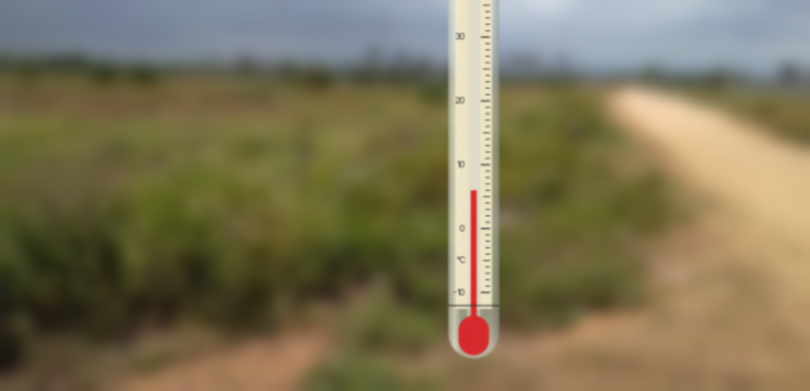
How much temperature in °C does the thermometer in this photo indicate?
6 °C
